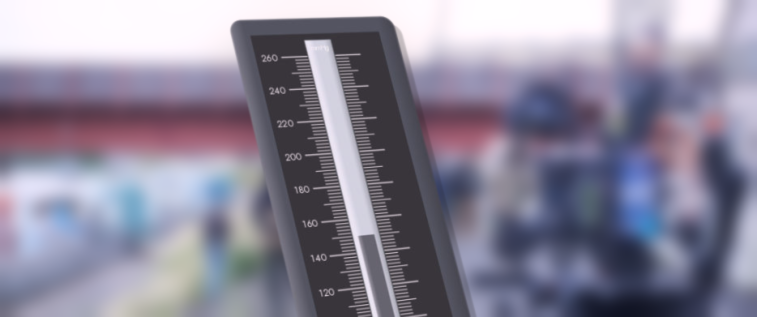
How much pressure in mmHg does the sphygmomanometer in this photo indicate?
150 mmHg
